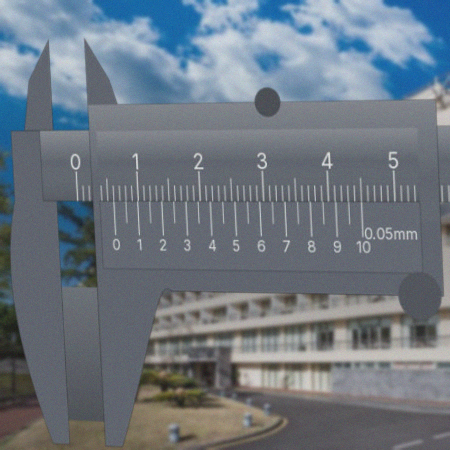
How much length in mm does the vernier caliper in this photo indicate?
6.0 mm
